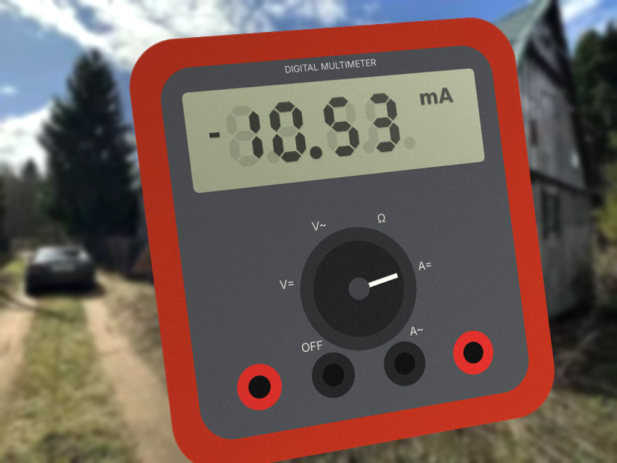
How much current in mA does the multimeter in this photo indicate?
-10.53 mA
